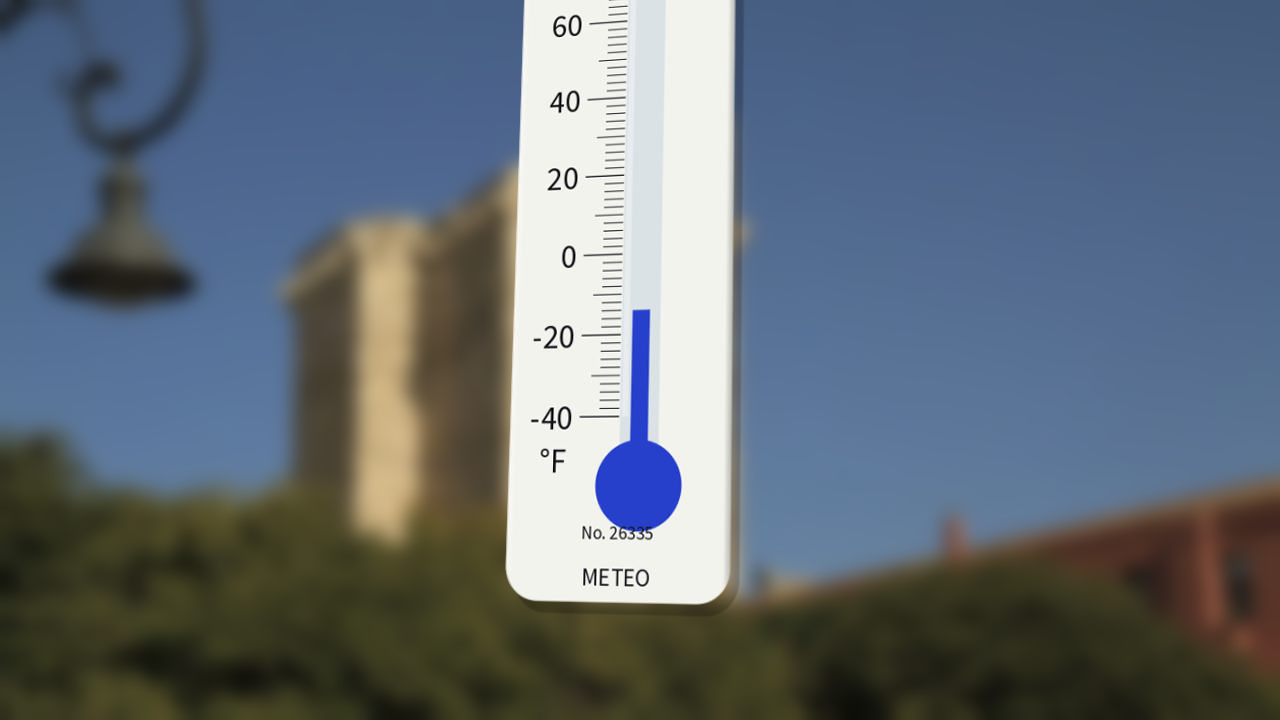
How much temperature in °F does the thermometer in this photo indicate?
-14 °F
